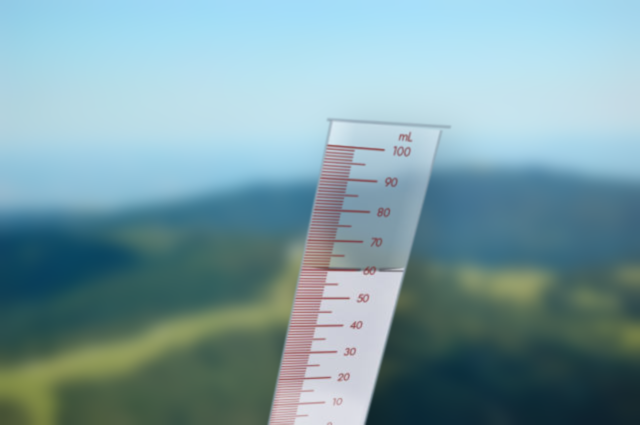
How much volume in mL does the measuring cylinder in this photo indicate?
60 mL
